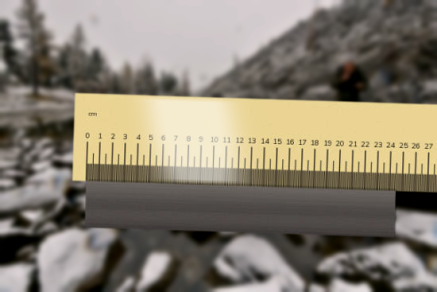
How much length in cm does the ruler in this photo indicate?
24.5 cm
